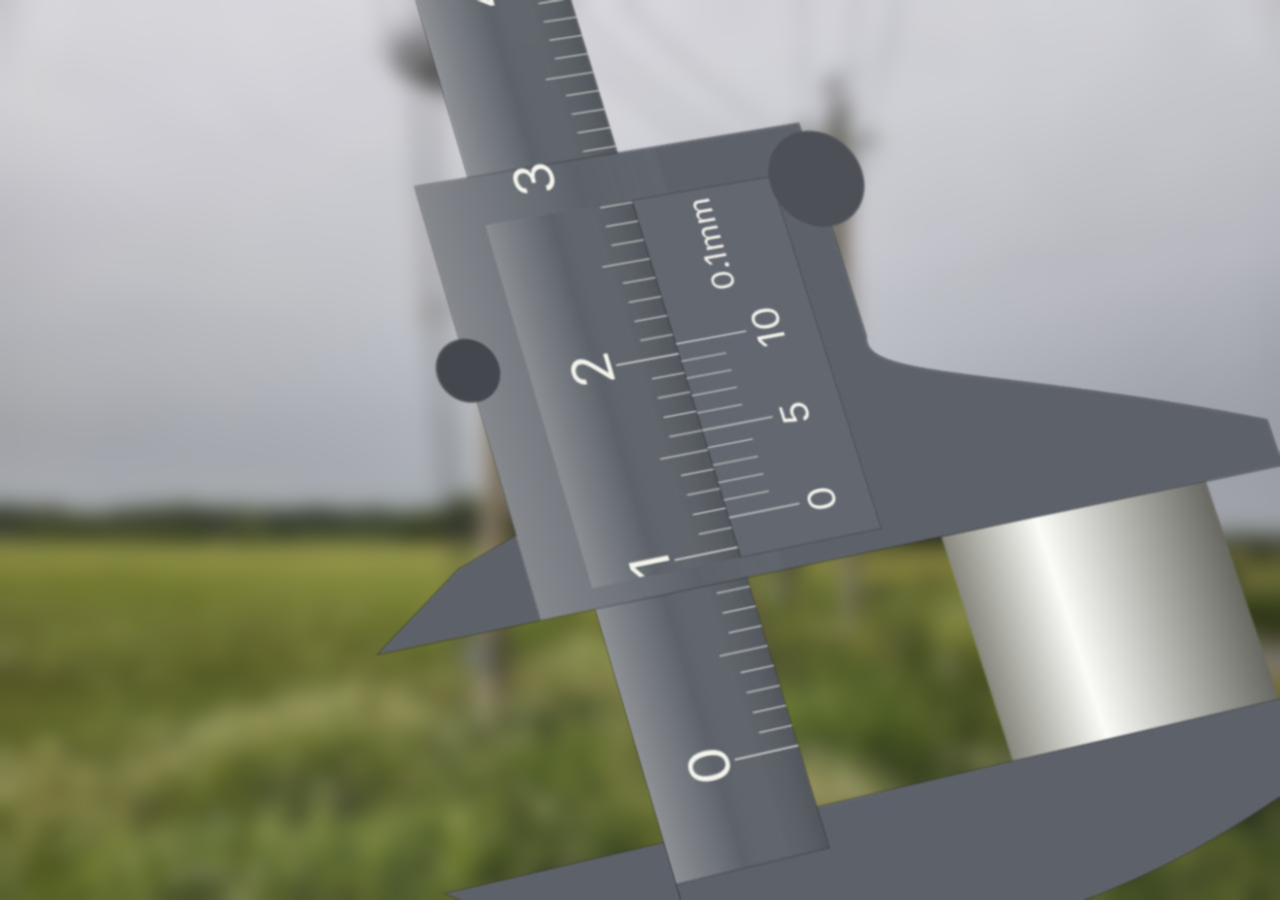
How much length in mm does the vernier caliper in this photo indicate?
11.5 mm
